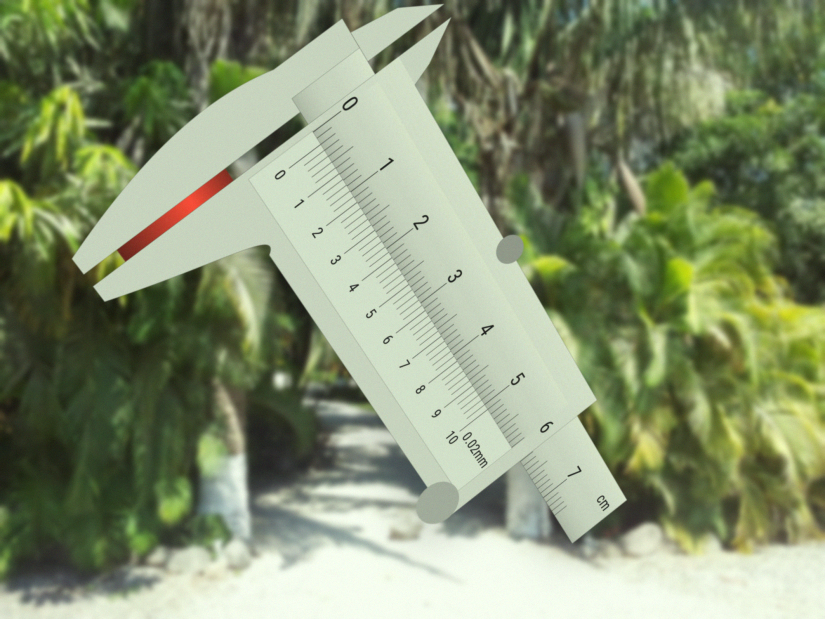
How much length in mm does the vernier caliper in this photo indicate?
2.0 mm
